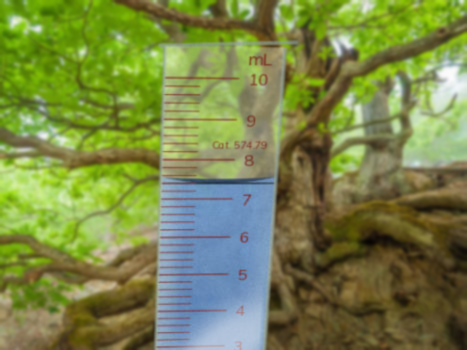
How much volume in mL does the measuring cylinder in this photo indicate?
7.4 mL
